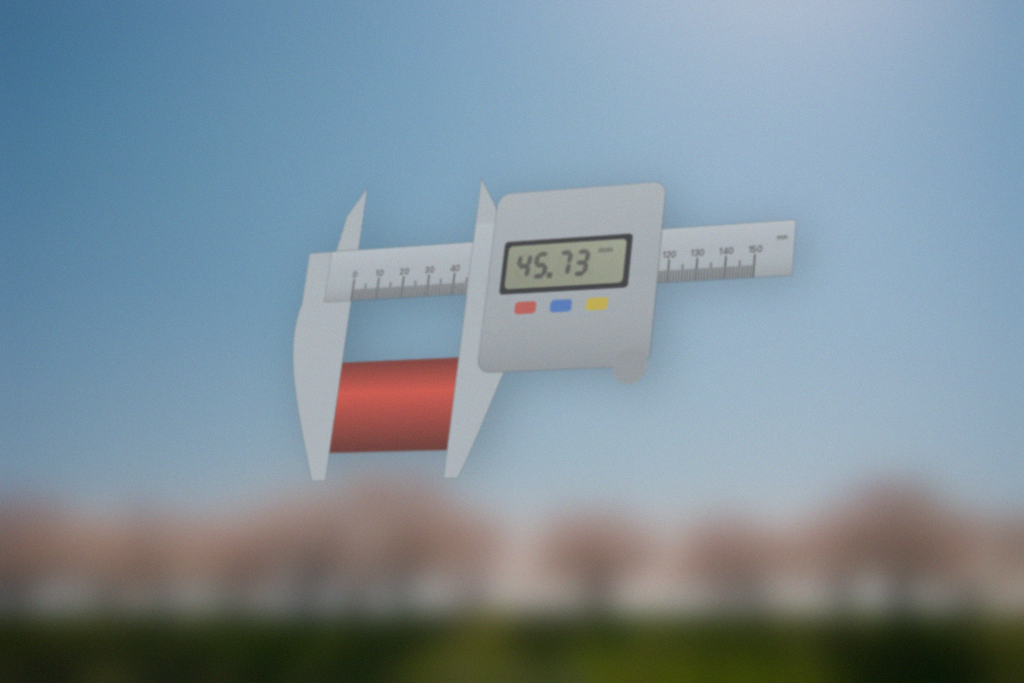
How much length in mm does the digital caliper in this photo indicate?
45.73 mm
